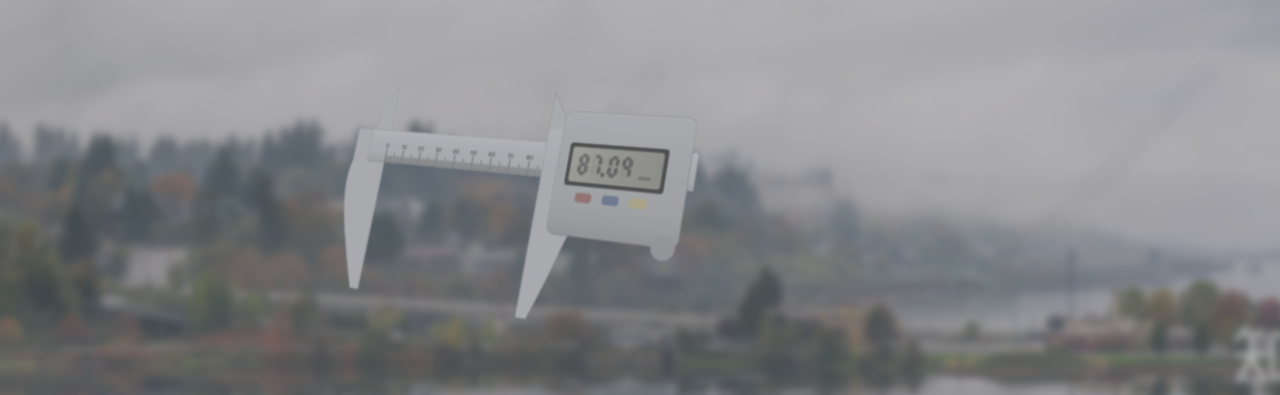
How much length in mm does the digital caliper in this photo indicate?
87.09 mm
